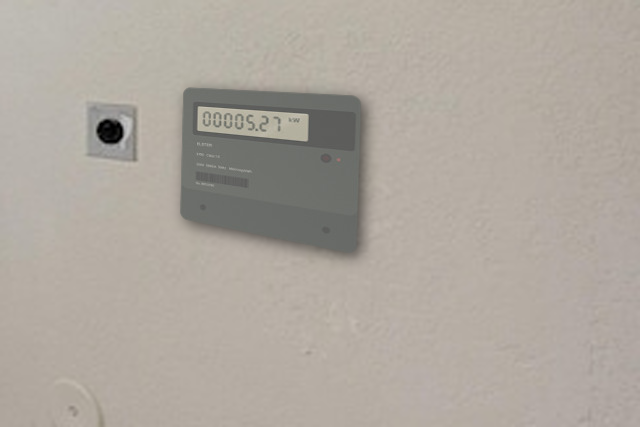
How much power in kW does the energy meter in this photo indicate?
5.27 kW
